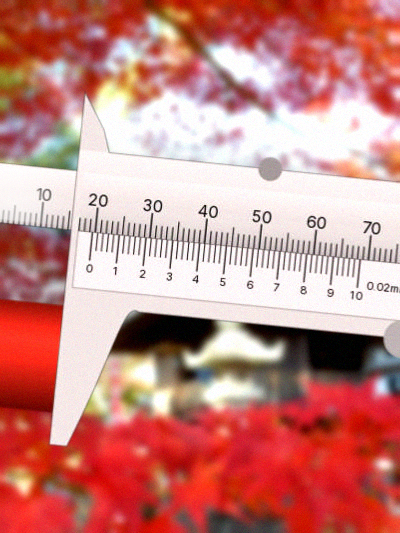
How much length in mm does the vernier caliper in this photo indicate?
19.5 mm
